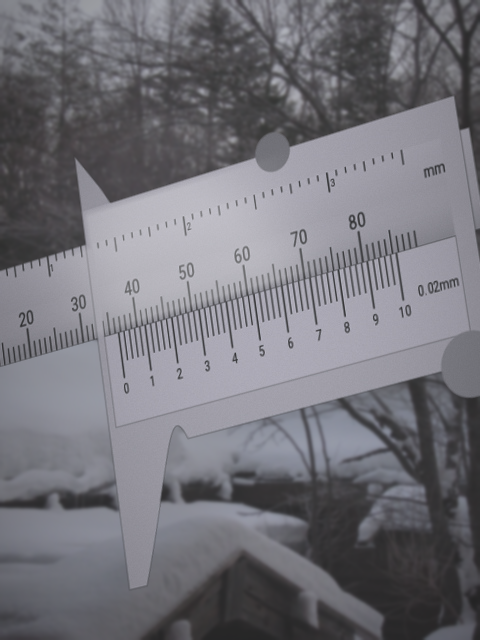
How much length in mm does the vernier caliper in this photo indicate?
36.6 mm
